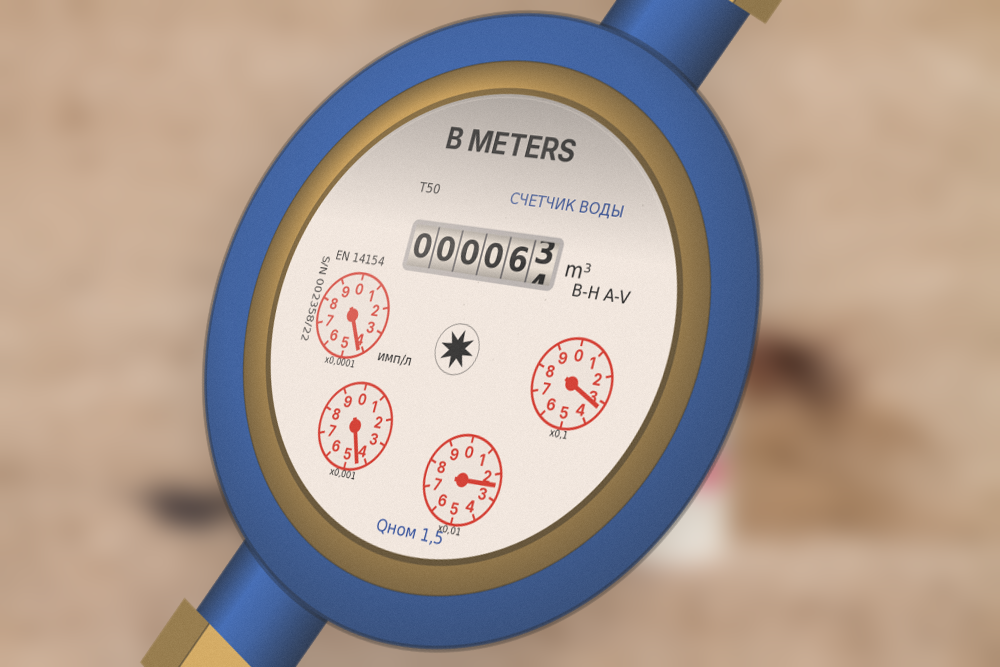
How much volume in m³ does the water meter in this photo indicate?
63.3244 m³
